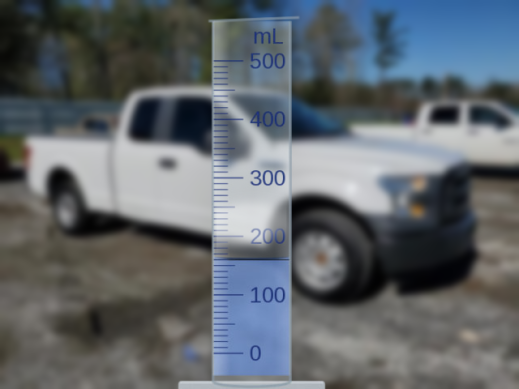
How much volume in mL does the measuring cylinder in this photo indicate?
160 mL
